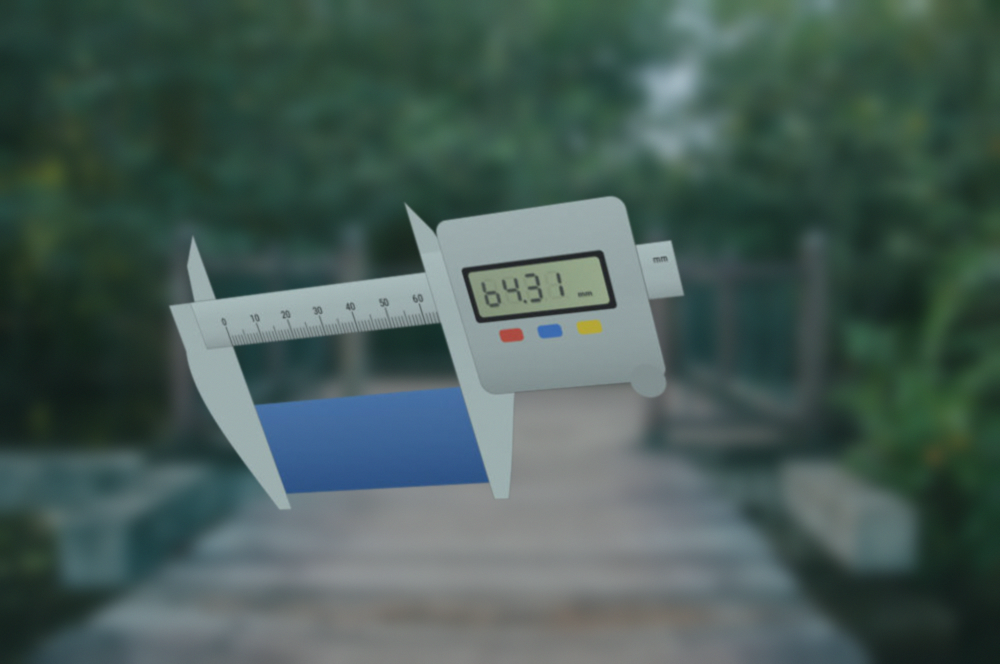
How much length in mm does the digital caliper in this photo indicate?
64.31 mm
